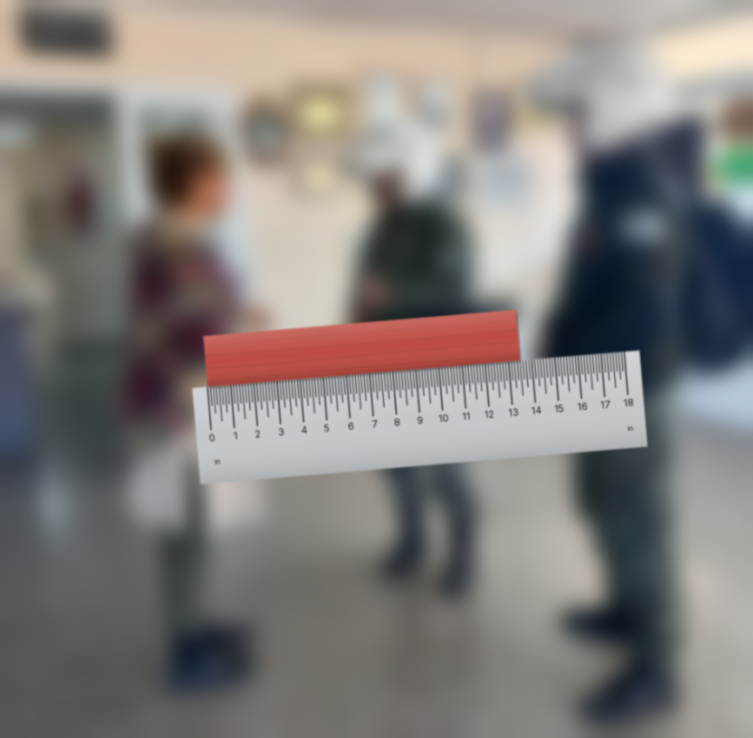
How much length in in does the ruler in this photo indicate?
13.5 in
